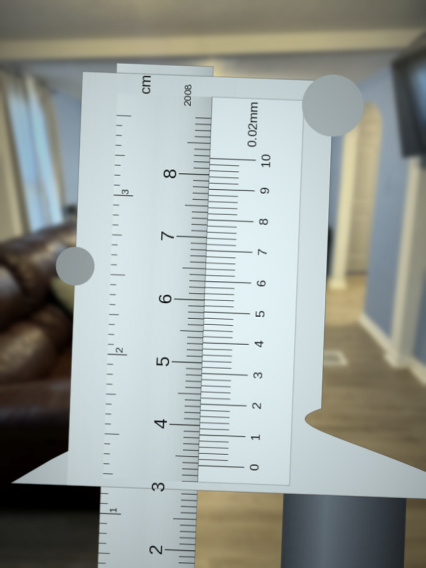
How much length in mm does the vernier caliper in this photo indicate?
33.6 mm
